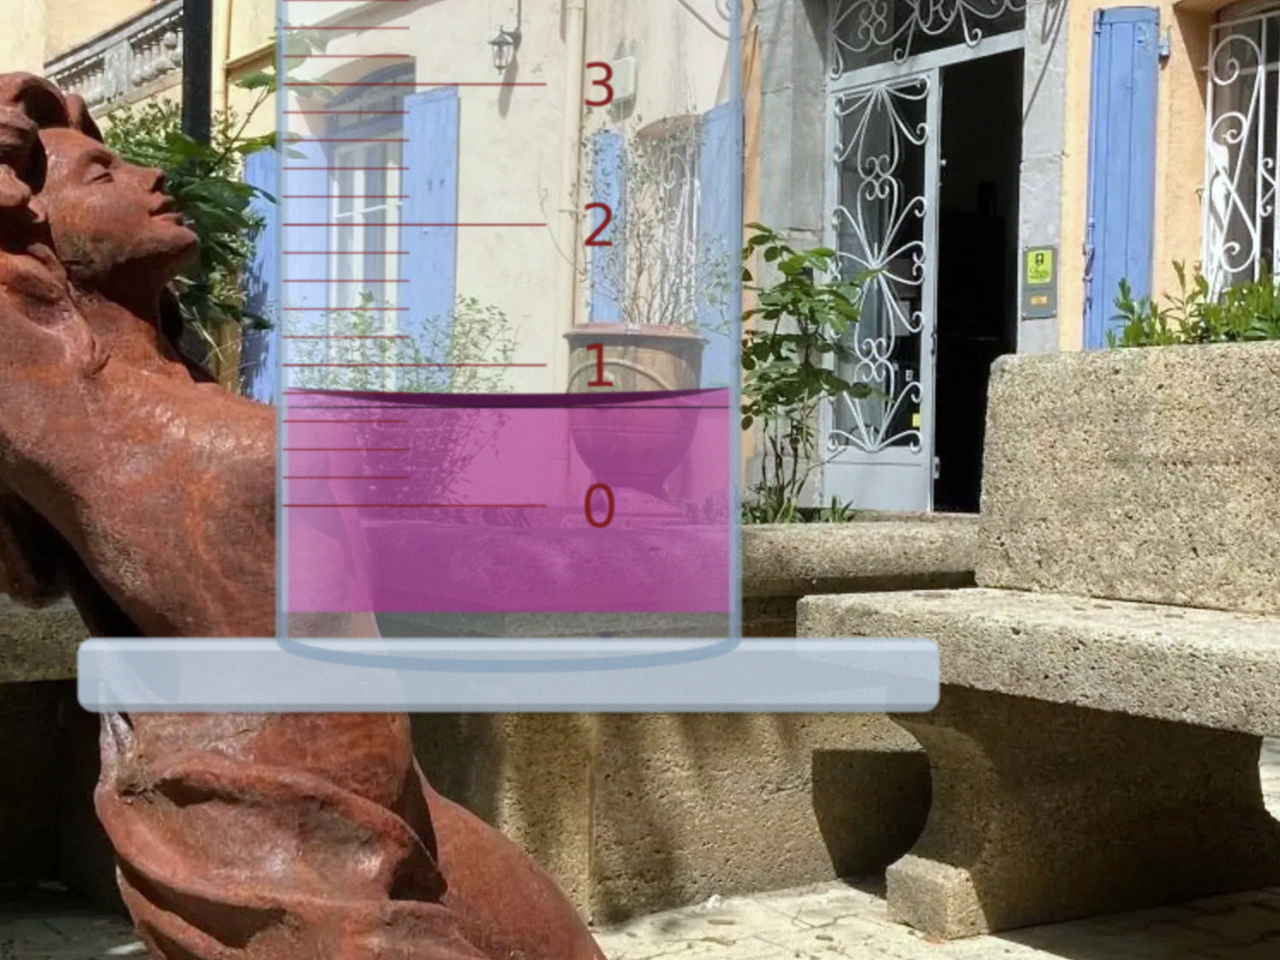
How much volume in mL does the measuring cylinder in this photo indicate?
0.7 mL
